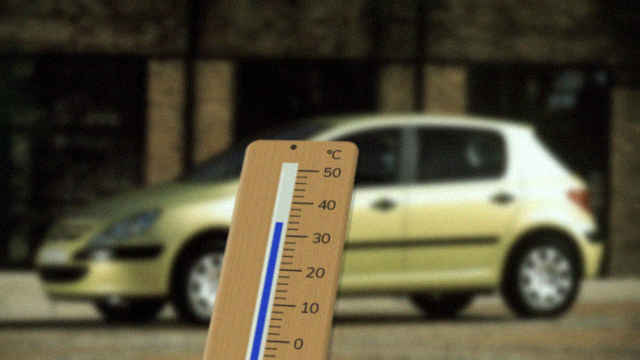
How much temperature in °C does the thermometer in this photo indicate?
34 °C
